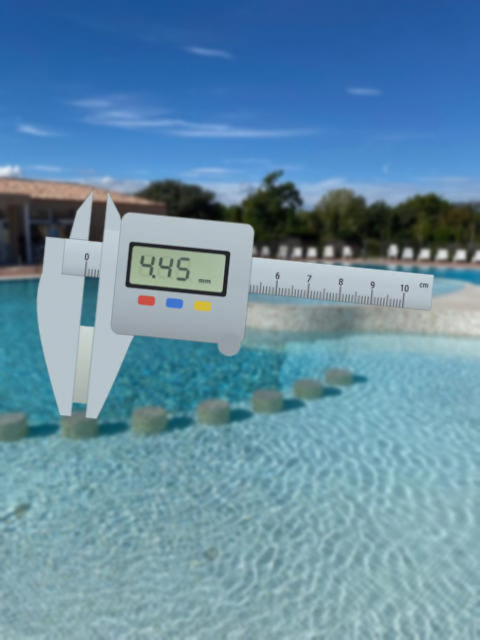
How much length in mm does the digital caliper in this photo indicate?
4.45 mm
